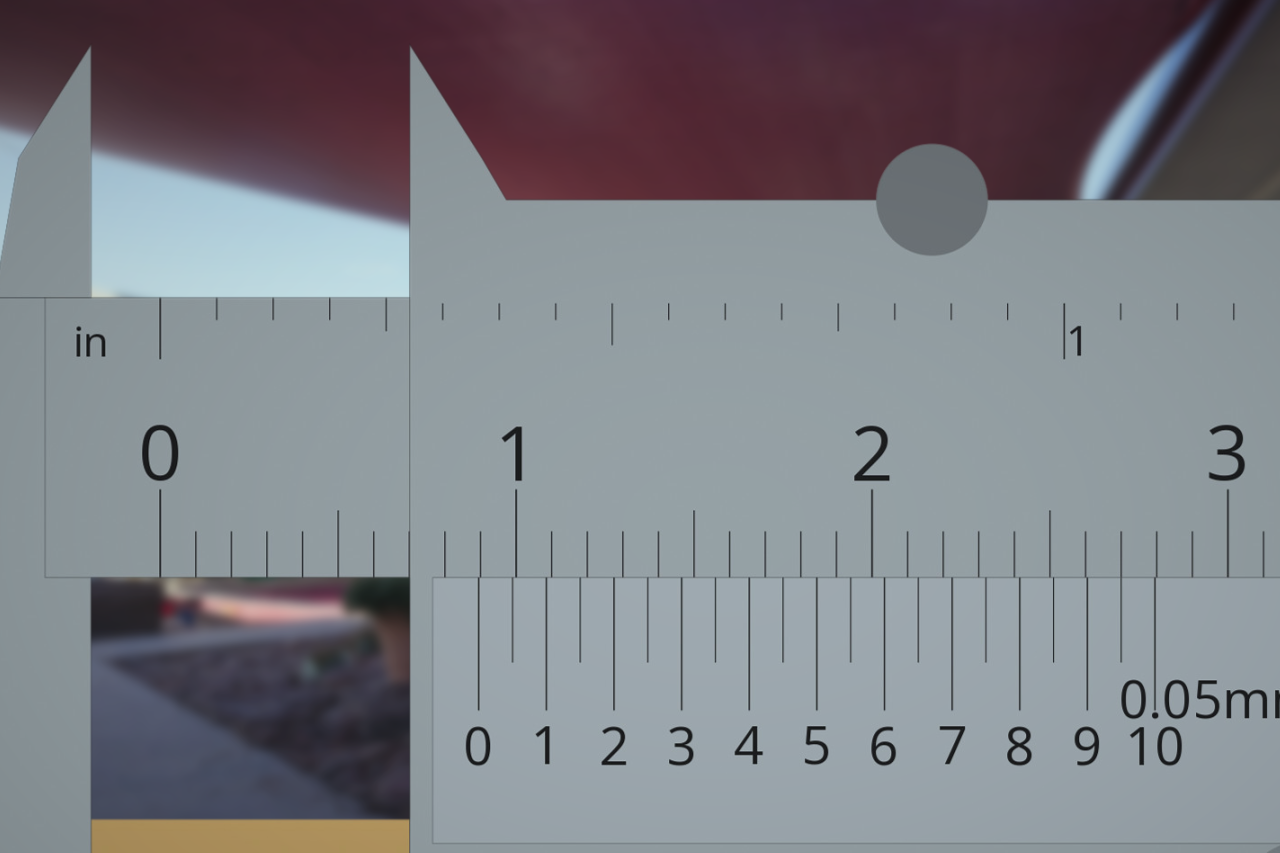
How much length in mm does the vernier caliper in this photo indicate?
8.95 mm
